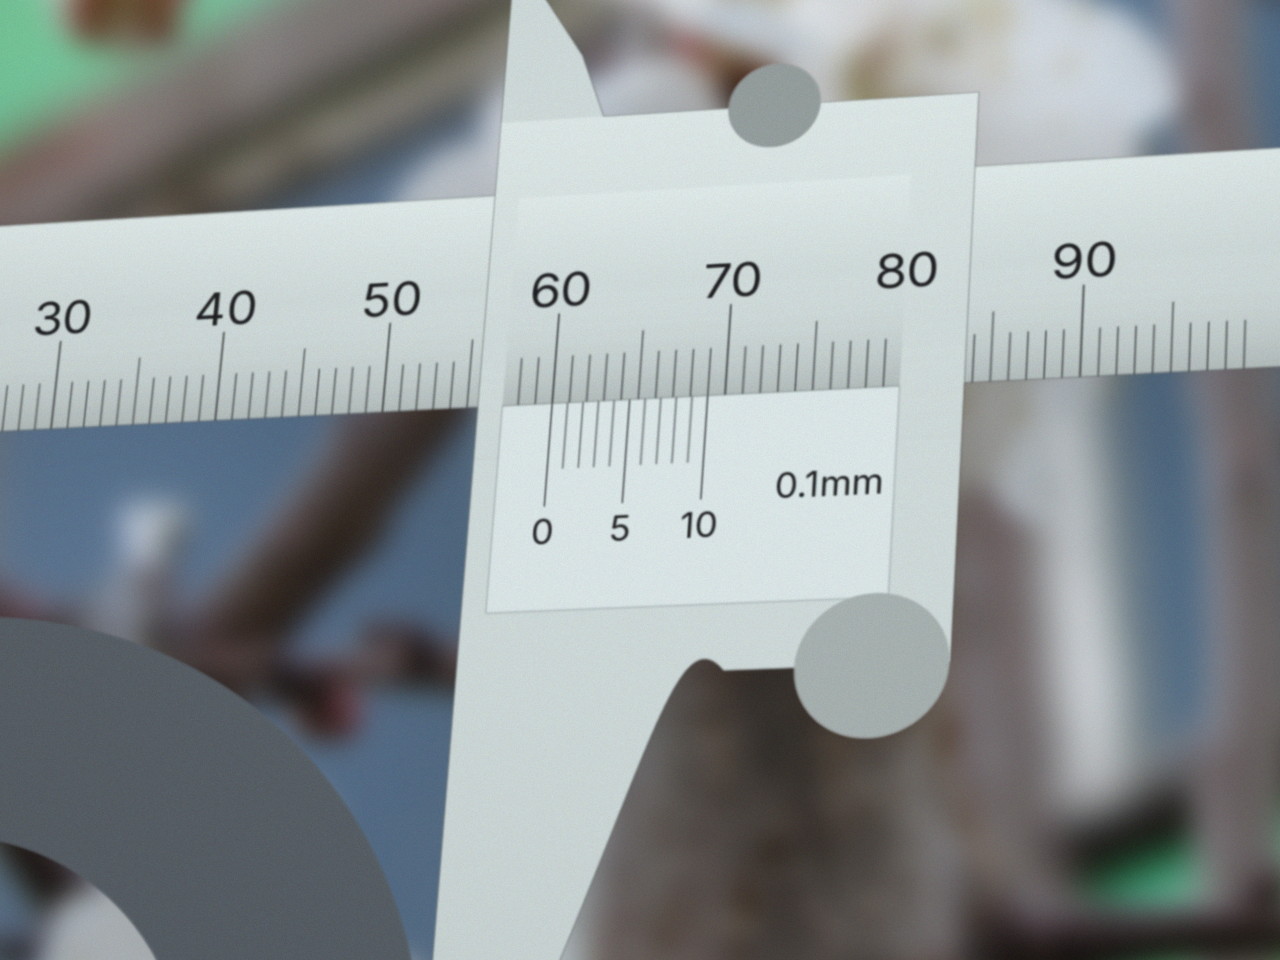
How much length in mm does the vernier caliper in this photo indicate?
60.0 mm
